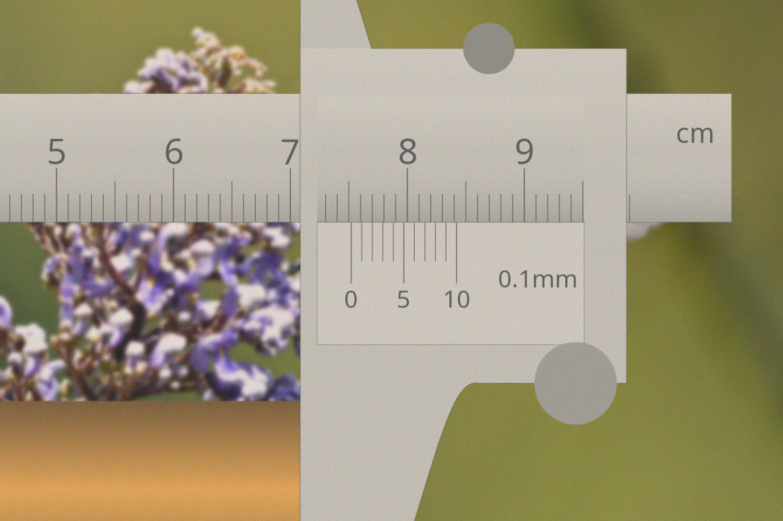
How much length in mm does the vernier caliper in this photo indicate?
75.2 mm
